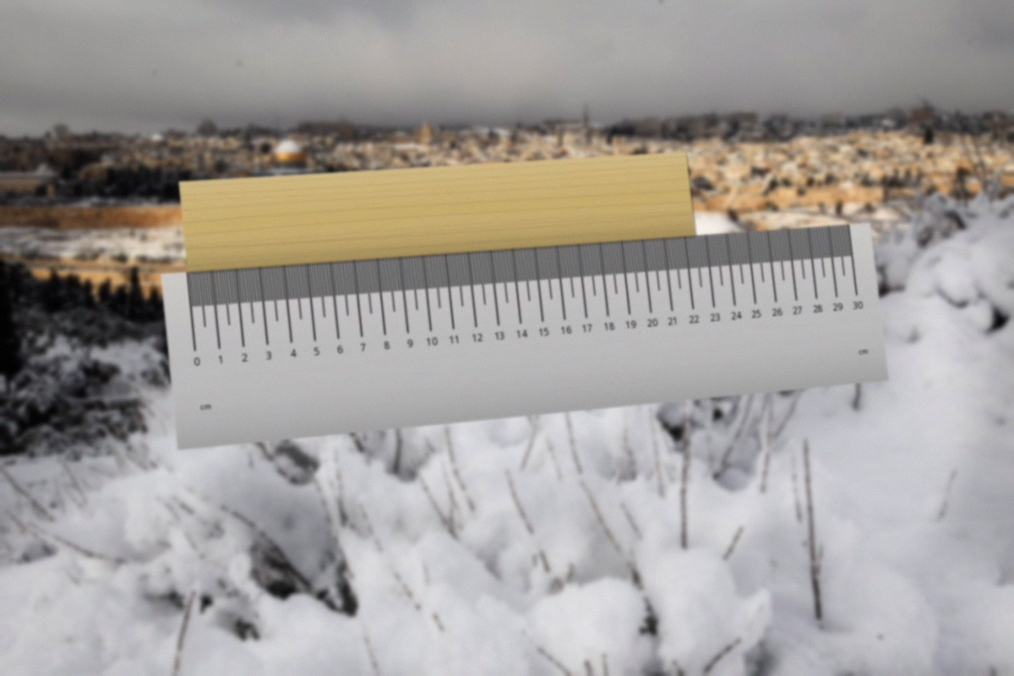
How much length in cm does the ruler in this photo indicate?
22.5 cm
